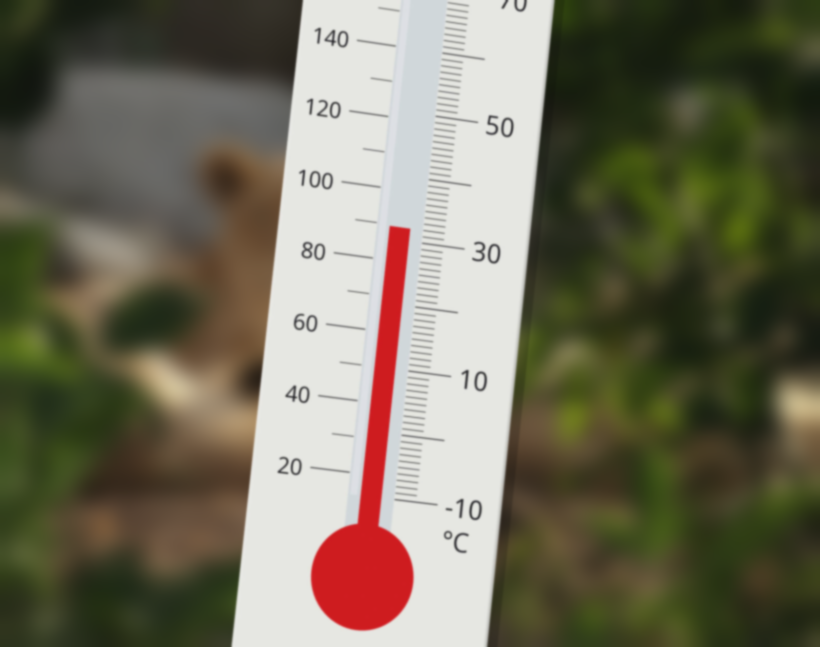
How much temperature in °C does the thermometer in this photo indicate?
32 °C
